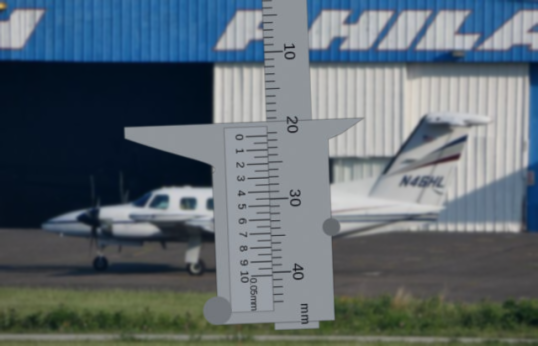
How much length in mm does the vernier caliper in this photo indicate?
21.4 mm
